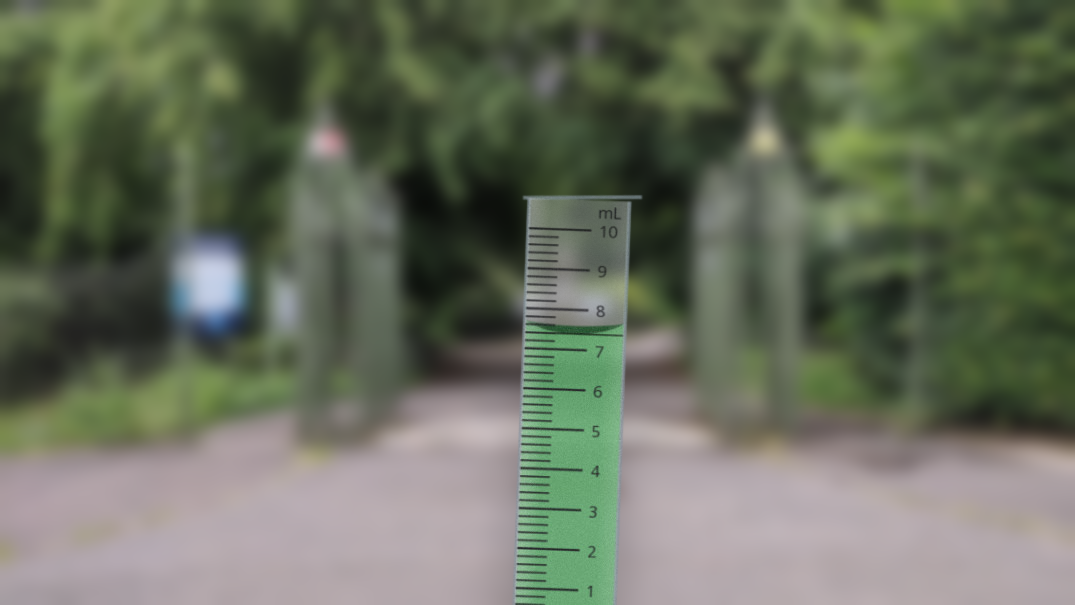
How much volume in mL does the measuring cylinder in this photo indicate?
7.4 mL
